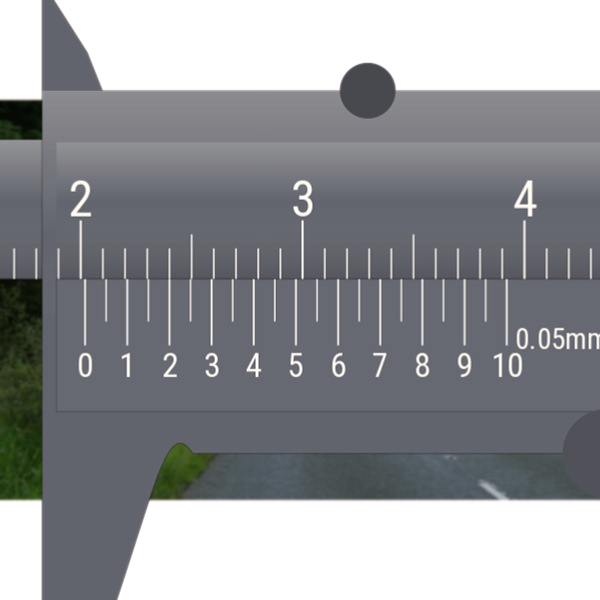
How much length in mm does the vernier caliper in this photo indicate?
20.20 mm
